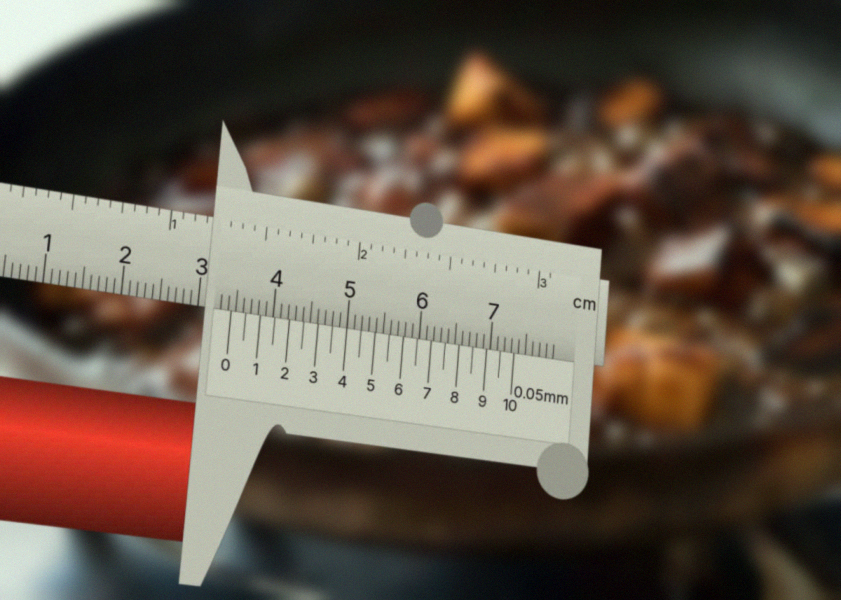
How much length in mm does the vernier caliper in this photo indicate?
34.4 mm
